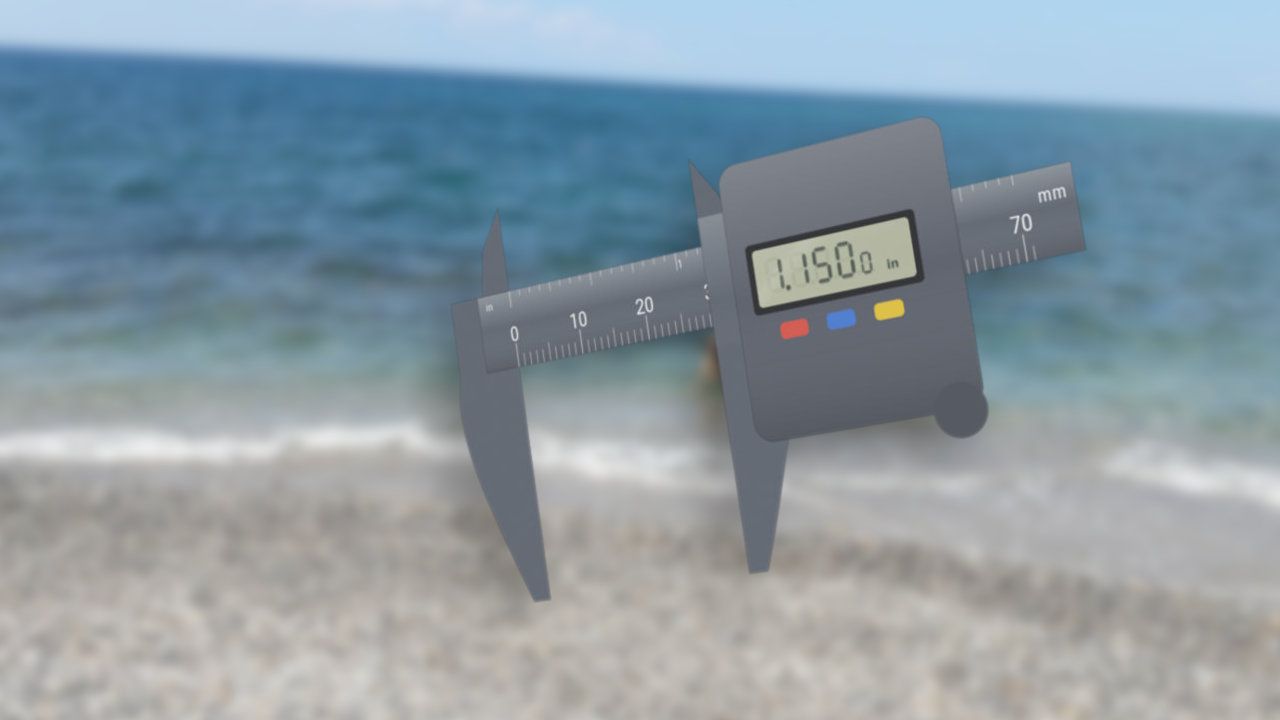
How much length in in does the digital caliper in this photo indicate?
1.1500 in
